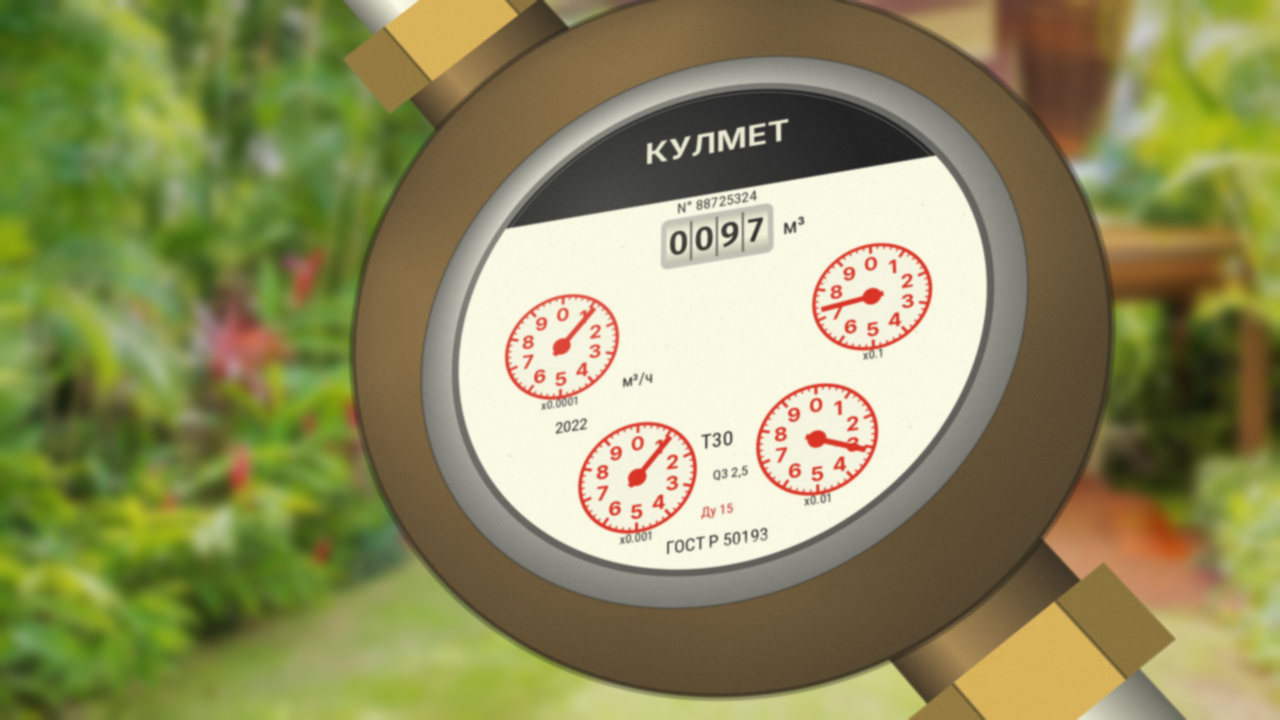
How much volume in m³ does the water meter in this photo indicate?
97.7311 m³
